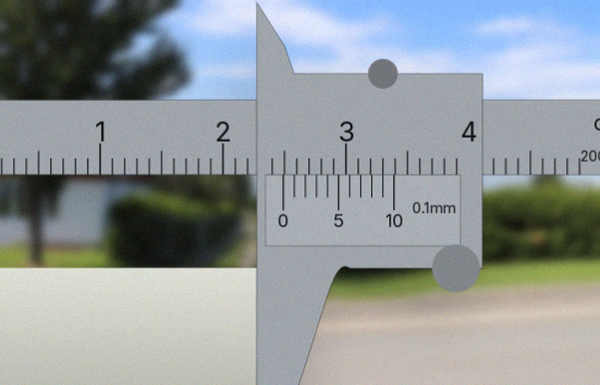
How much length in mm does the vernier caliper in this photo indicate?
24.9 mm
